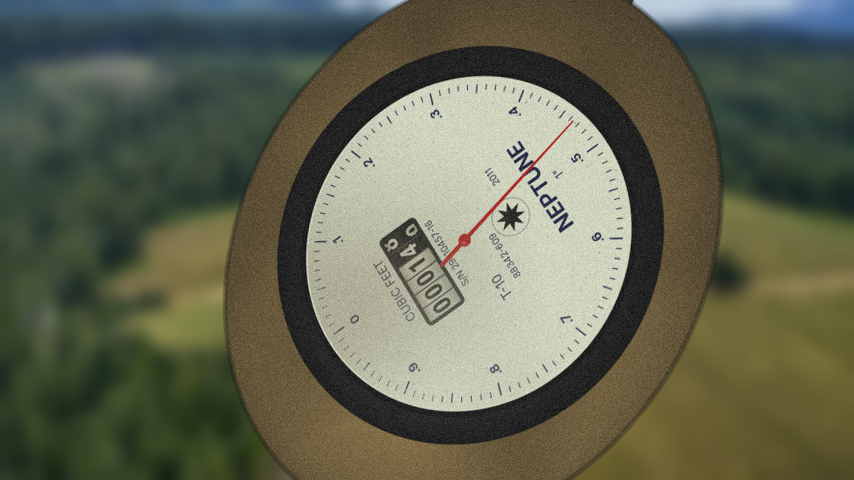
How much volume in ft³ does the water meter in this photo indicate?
148.46 ft³
